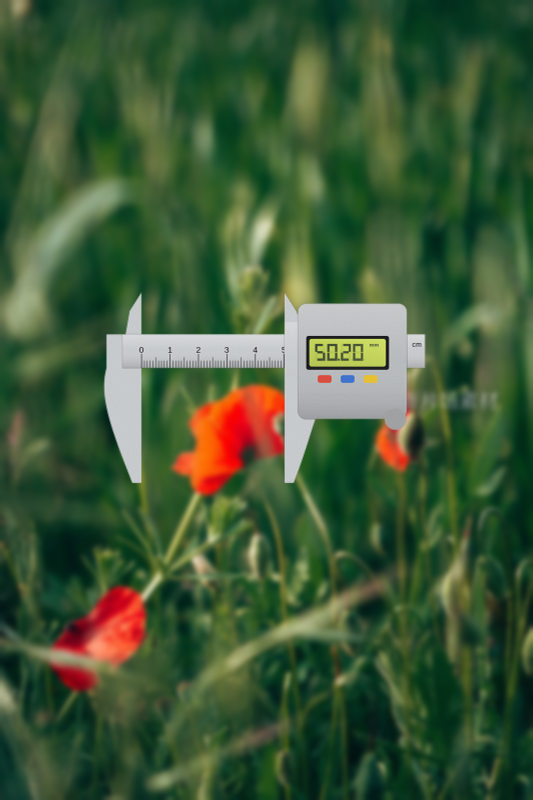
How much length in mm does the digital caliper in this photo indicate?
50.20 mm
